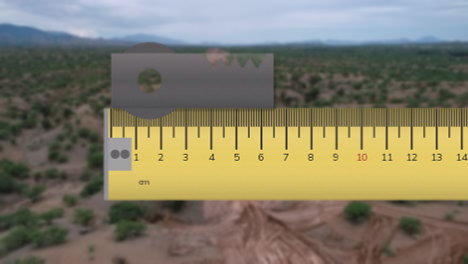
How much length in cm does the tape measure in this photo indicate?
6.5 cm
